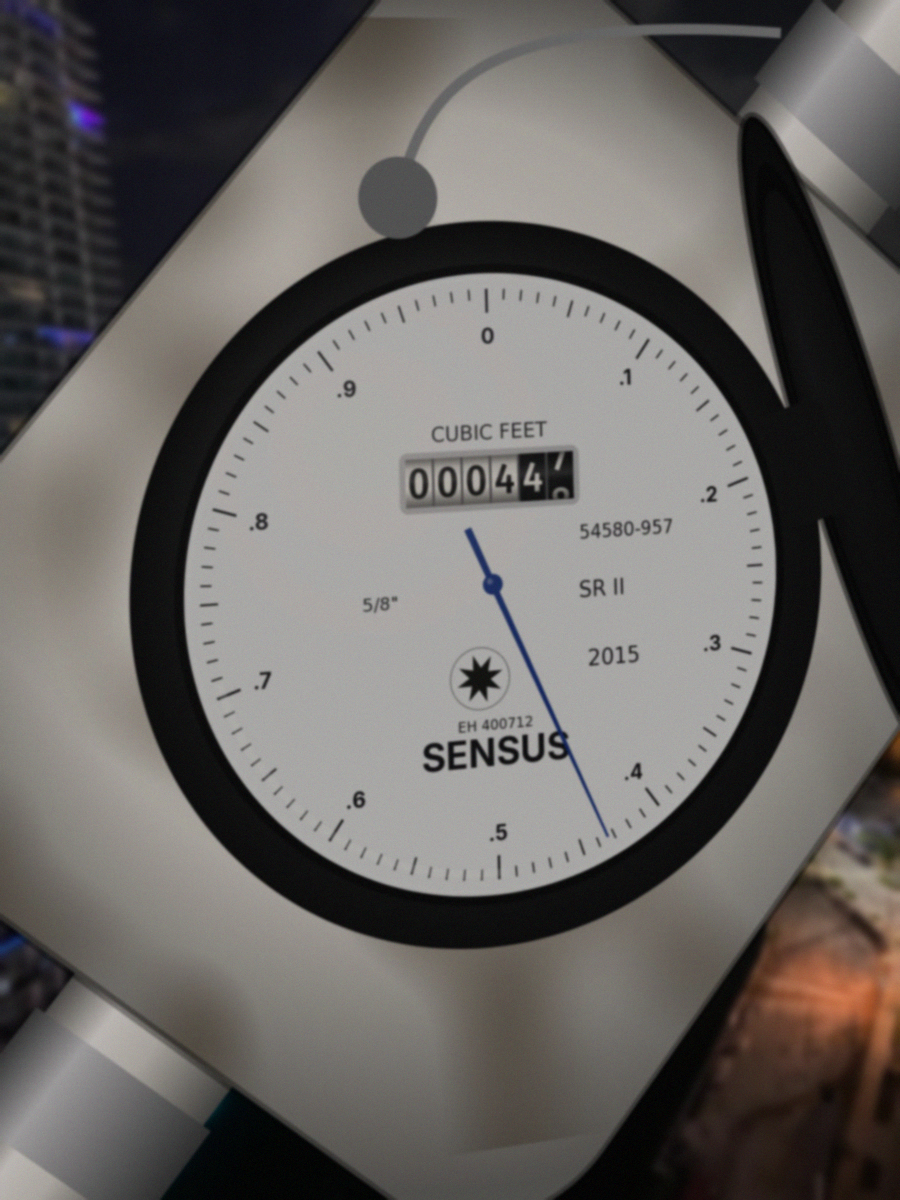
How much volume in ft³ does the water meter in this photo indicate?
447.43 ft³
